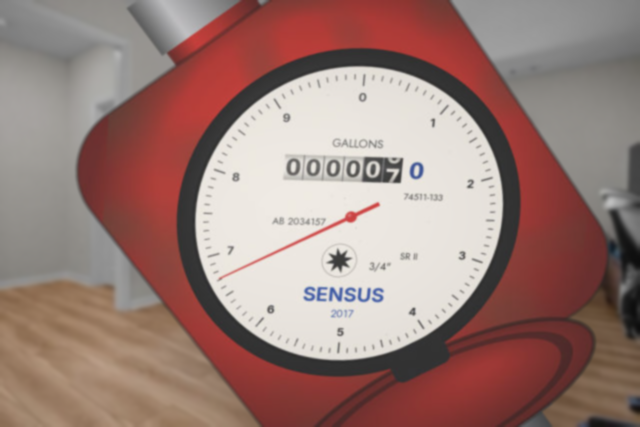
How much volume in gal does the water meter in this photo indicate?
66.7 gal
